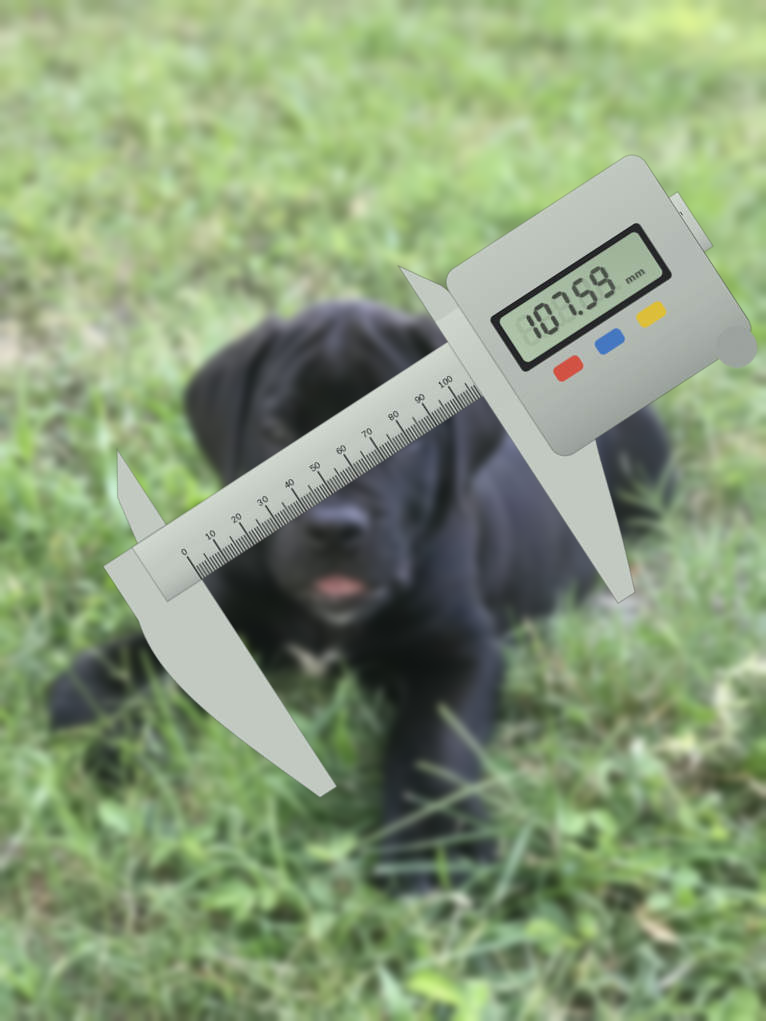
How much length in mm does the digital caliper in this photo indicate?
107.59 mm
